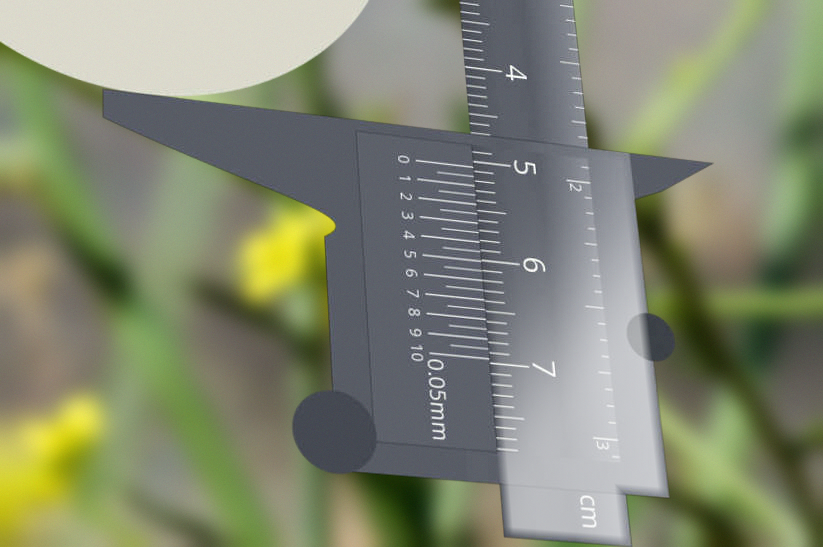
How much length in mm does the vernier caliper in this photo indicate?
50.6 mm
